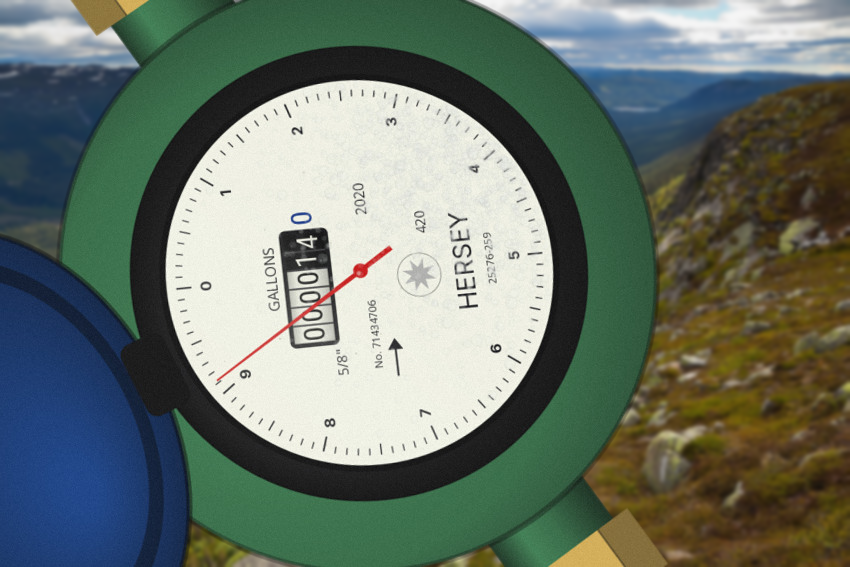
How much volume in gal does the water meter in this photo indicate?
139.1 gal
